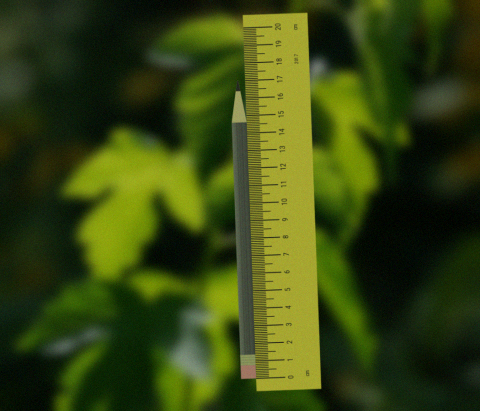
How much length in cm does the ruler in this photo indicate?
17 cm
